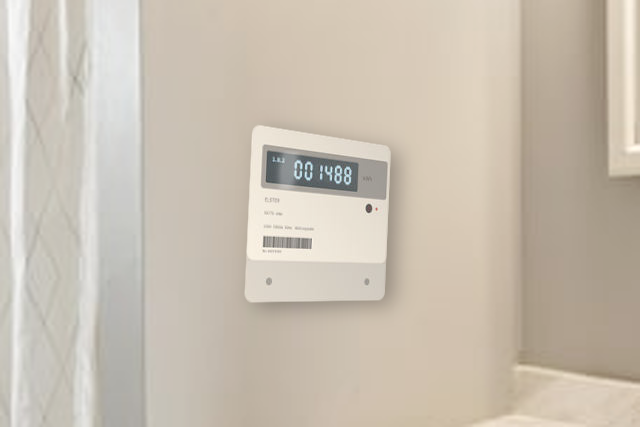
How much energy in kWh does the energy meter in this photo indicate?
1488 kWh
